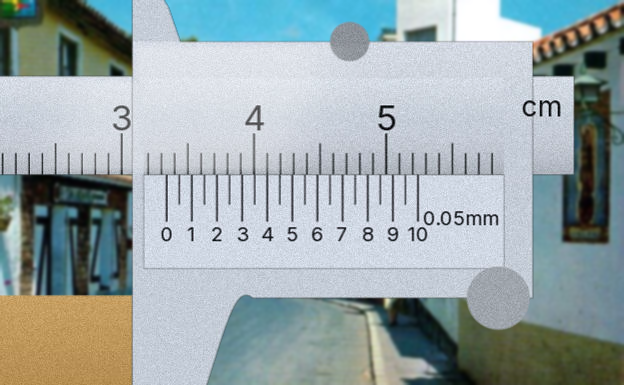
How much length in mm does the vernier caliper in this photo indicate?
33.4 mm
